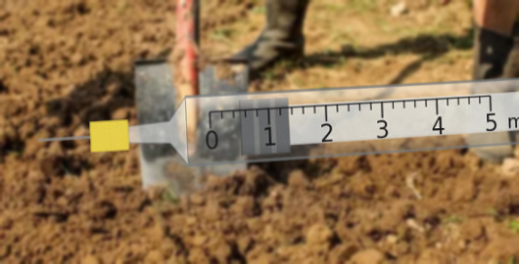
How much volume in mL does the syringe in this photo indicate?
0.5 mL
